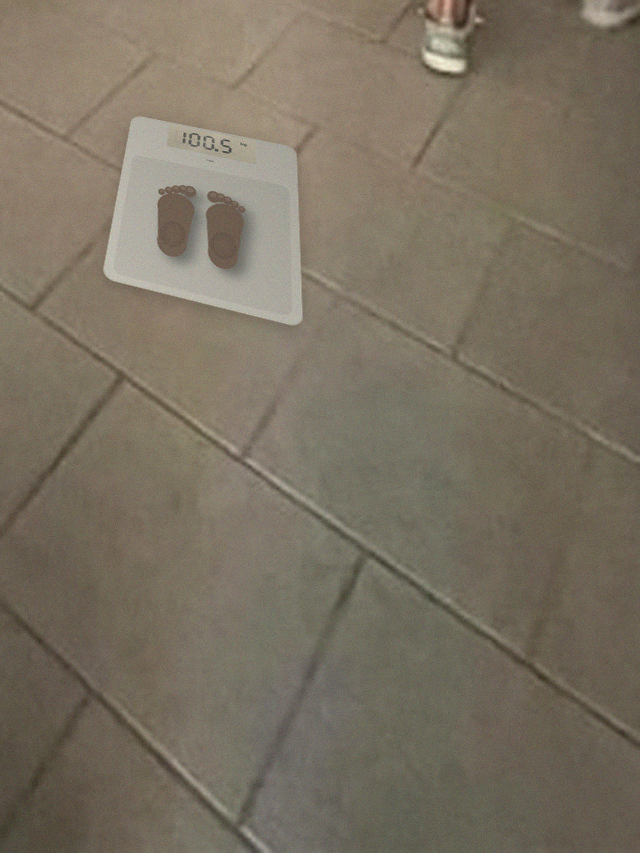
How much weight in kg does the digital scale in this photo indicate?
100.5 kg
